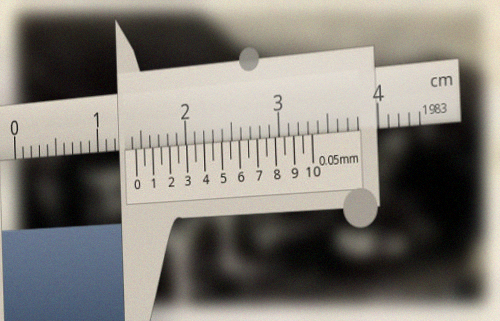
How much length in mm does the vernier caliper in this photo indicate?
14.4 mm
